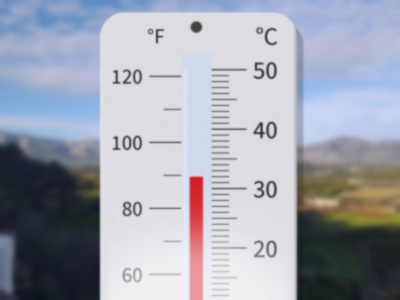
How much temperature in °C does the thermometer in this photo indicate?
32 °C
